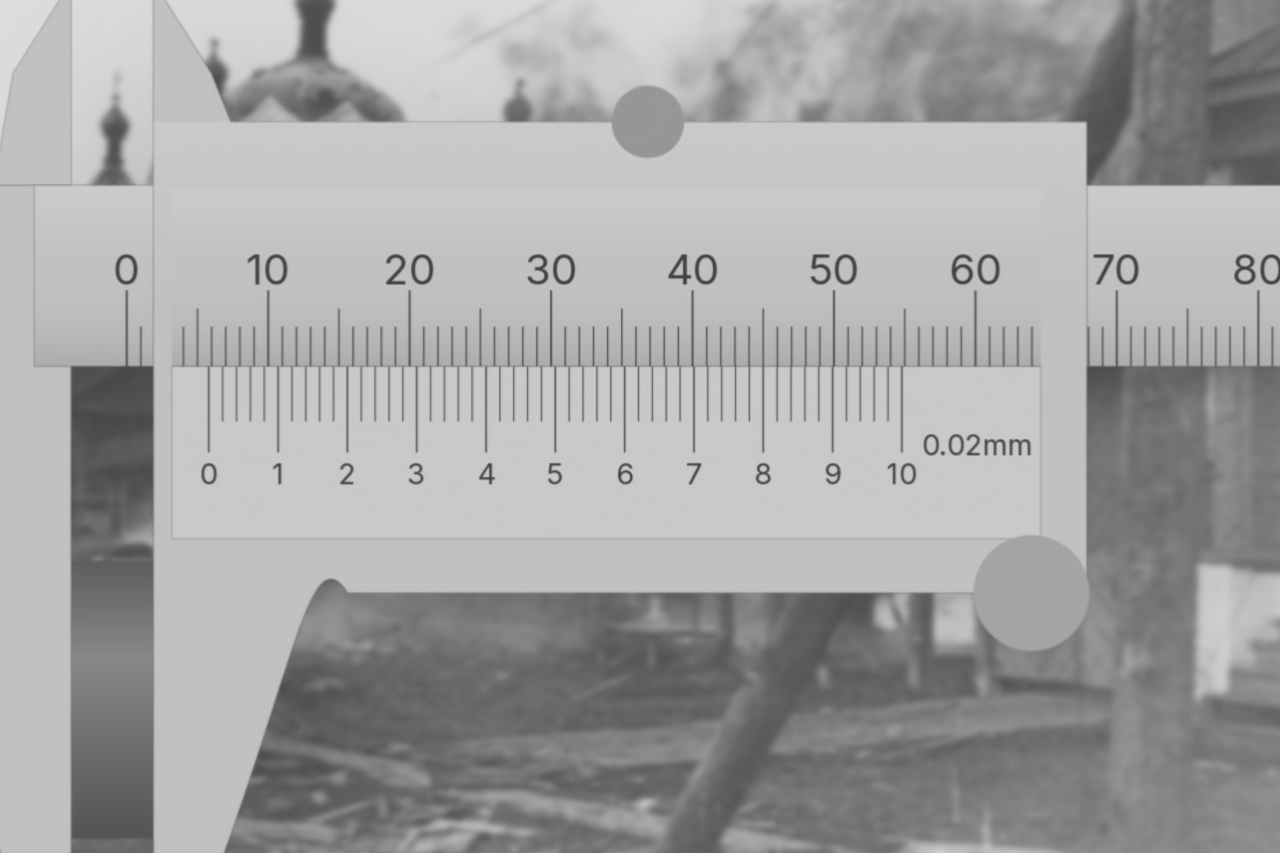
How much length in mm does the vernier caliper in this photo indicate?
5.8 mm
